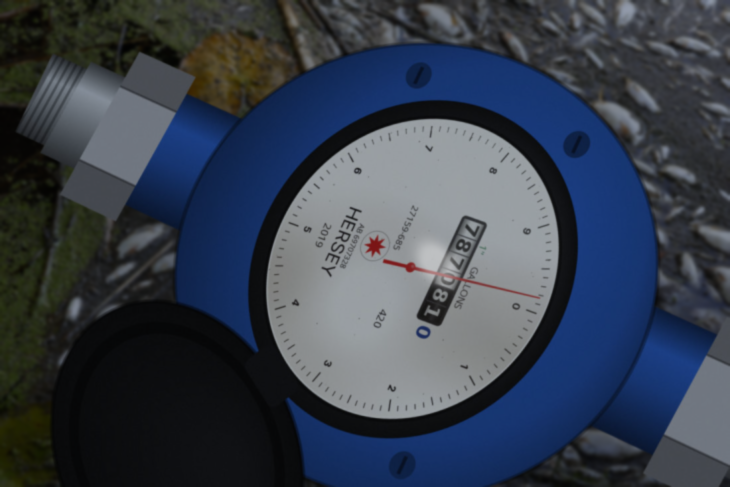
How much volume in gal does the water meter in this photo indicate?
7870809.8 gal
